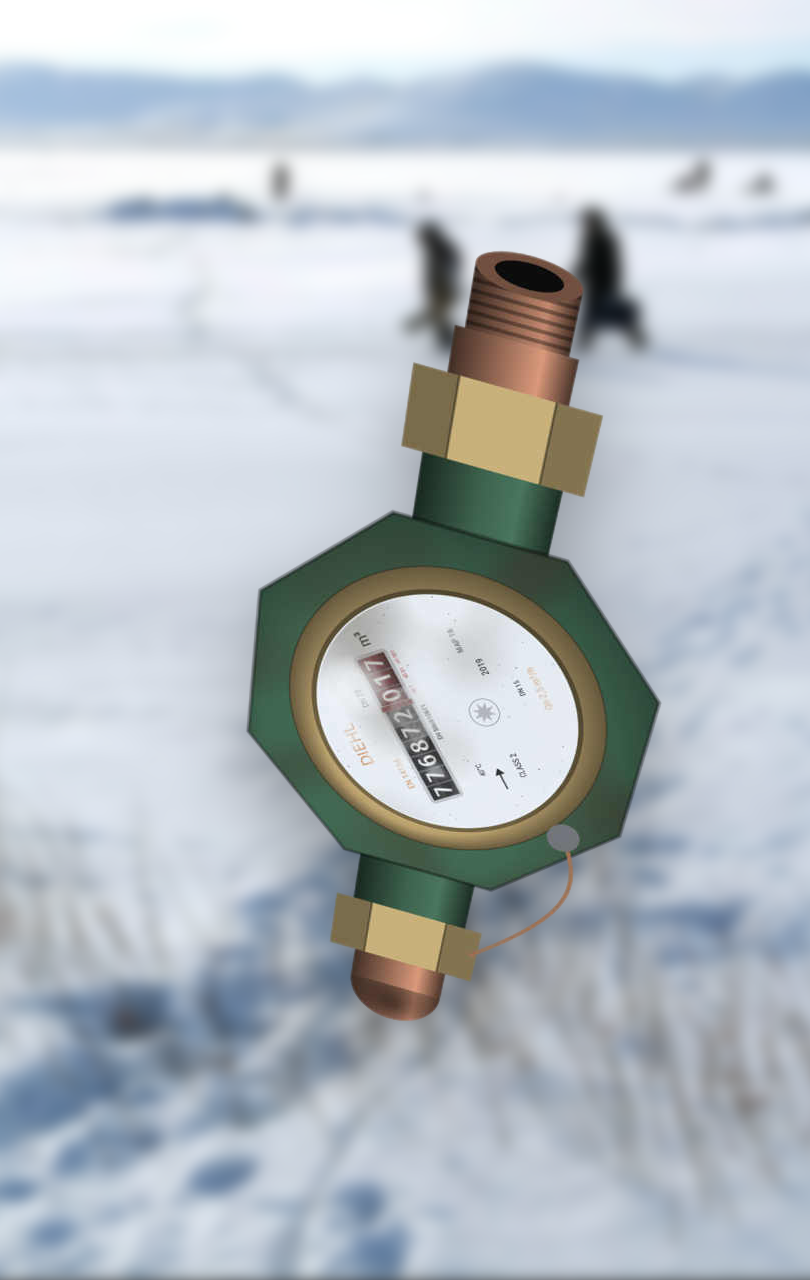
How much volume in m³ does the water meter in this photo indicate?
776872.017 m³
